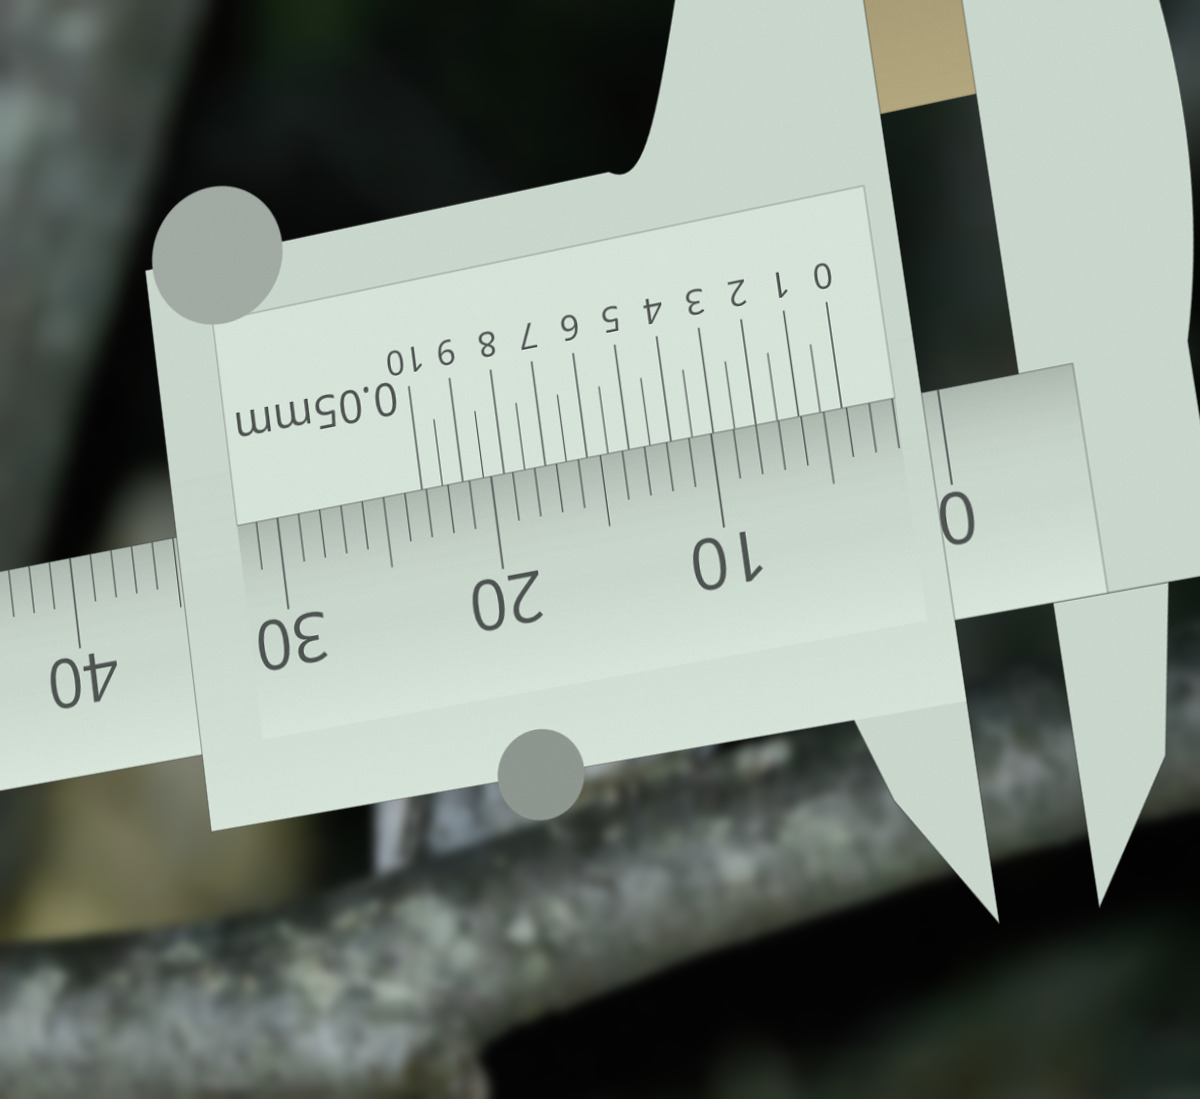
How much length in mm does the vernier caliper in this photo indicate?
4.2 mm
